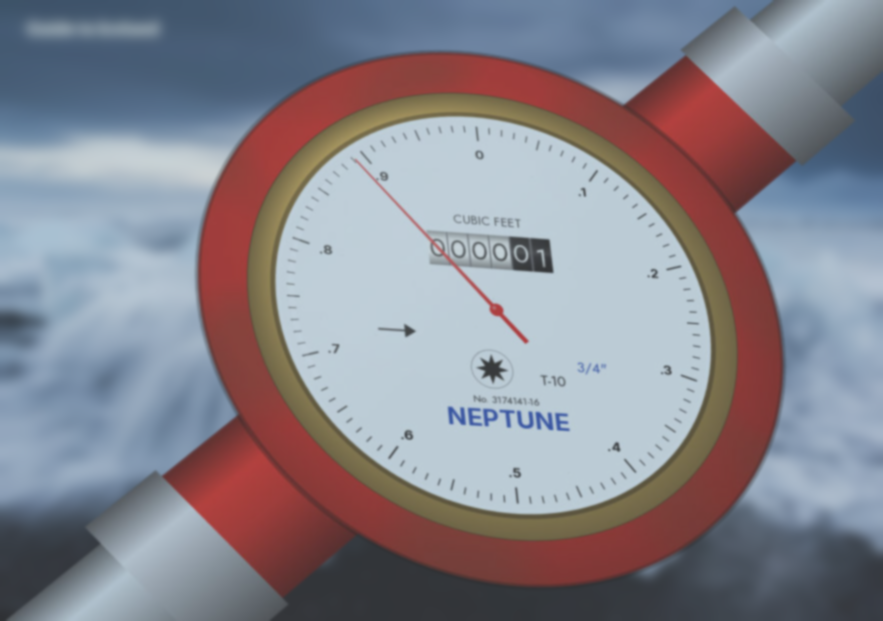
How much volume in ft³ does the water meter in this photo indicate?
0.89 ft³
